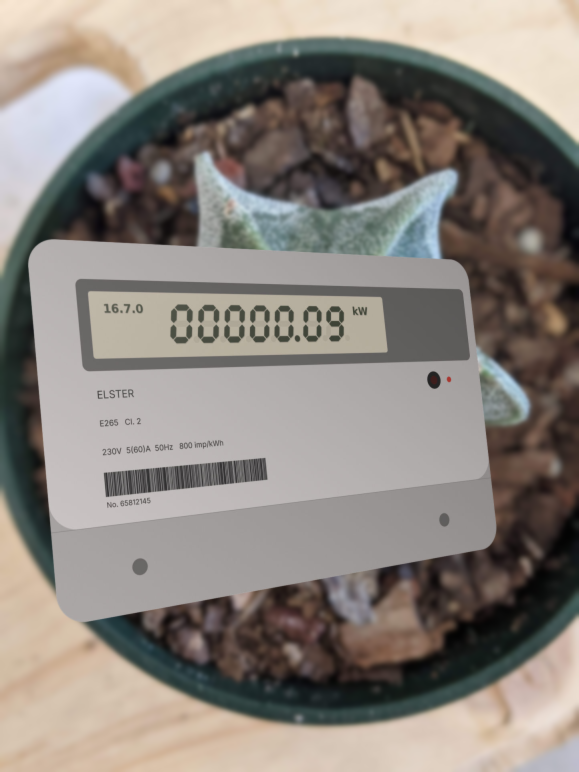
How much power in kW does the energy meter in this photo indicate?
0.09 kW
